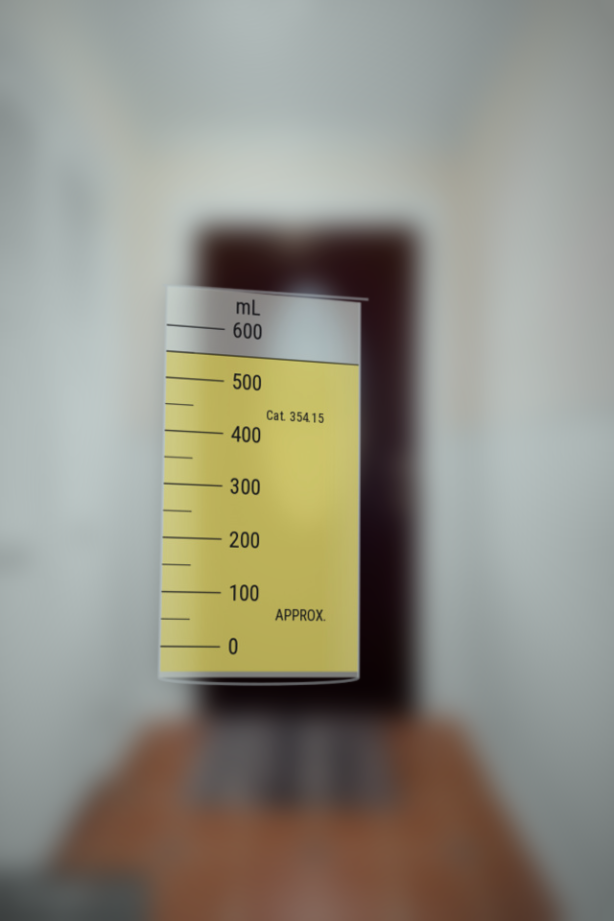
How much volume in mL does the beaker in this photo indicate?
550 mL
